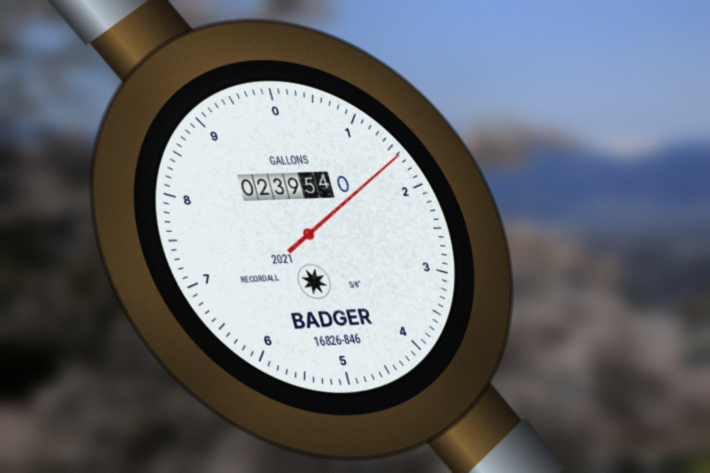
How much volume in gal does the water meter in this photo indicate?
239541.6 gal
